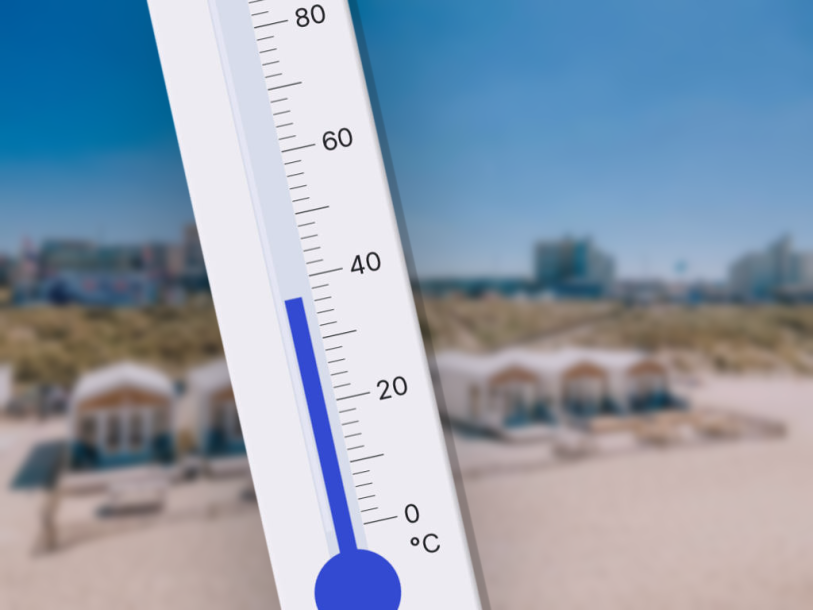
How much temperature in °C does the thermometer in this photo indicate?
37 °C
